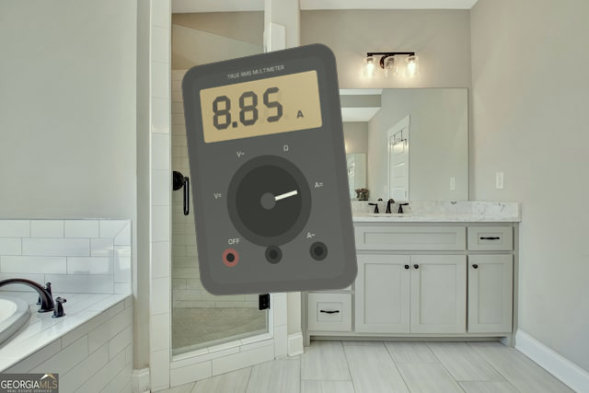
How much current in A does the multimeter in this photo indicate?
8.85 A
